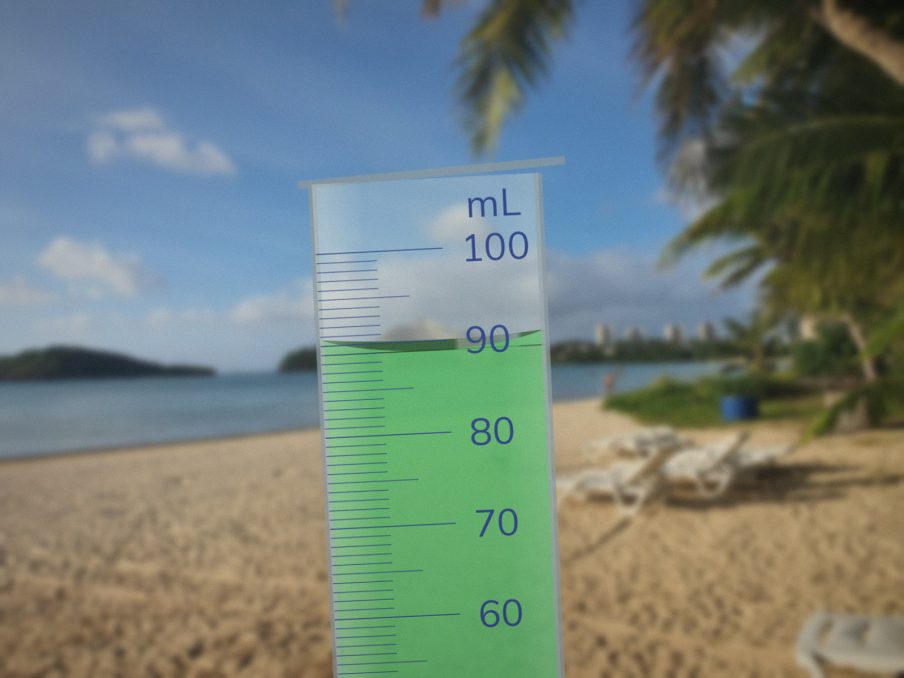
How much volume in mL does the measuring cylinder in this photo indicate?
89 mL
